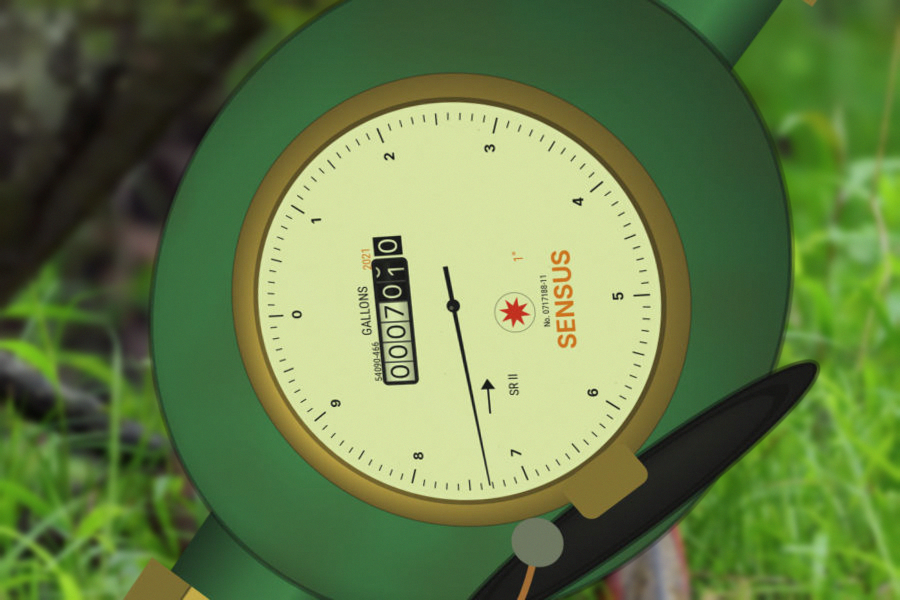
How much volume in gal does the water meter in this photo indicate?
7007.3 gal
